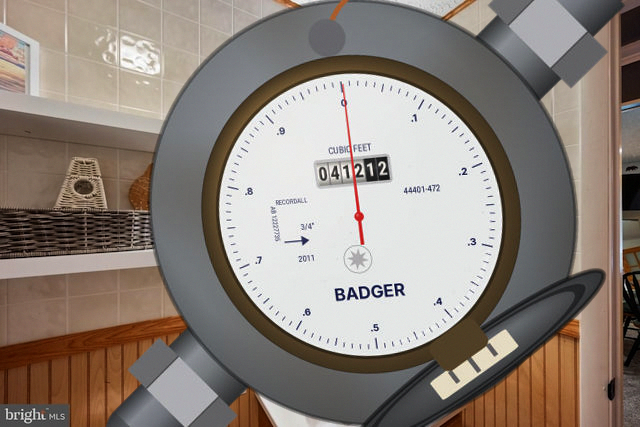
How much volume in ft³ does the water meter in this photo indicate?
41212.00 ft³
